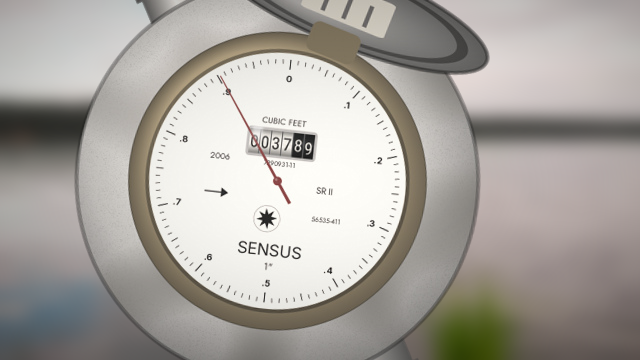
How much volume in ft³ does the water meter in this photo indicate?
3788.90 ft³
